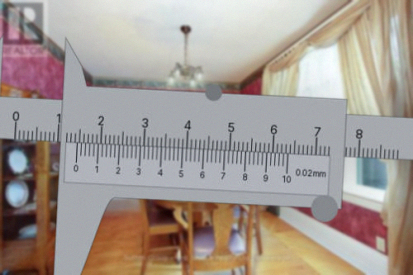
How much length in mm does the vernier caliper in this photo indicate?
14.5 mm
